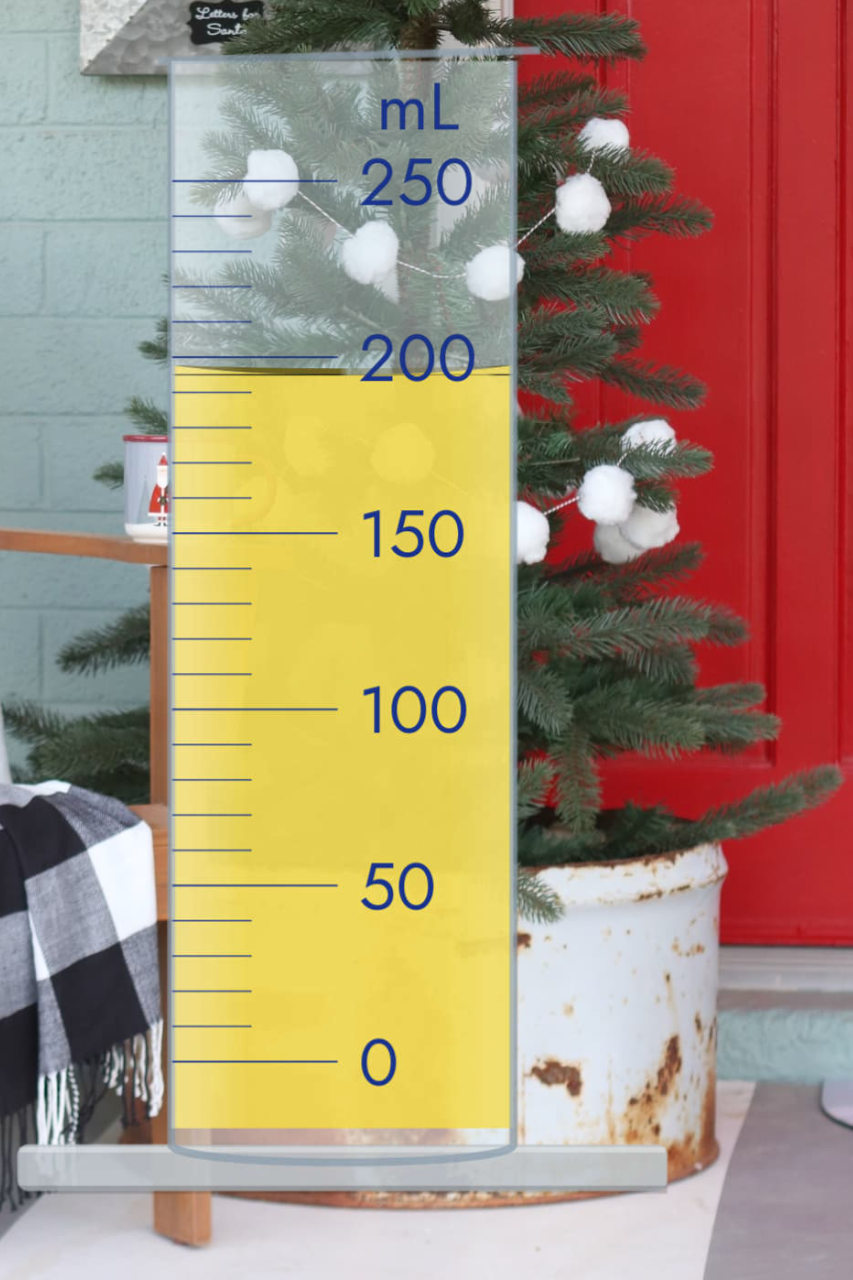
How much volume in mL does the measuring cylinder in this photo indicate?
195 mL
